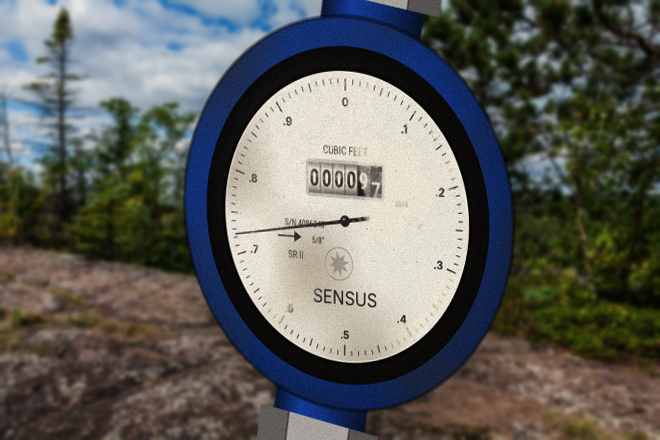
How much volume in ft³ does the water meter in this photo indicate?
96.72 ft³
